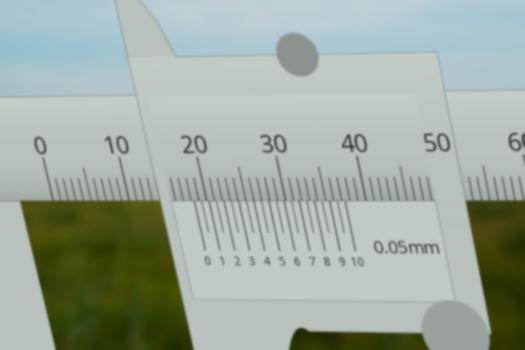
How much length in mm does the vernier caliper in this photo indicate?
18.4 mm
